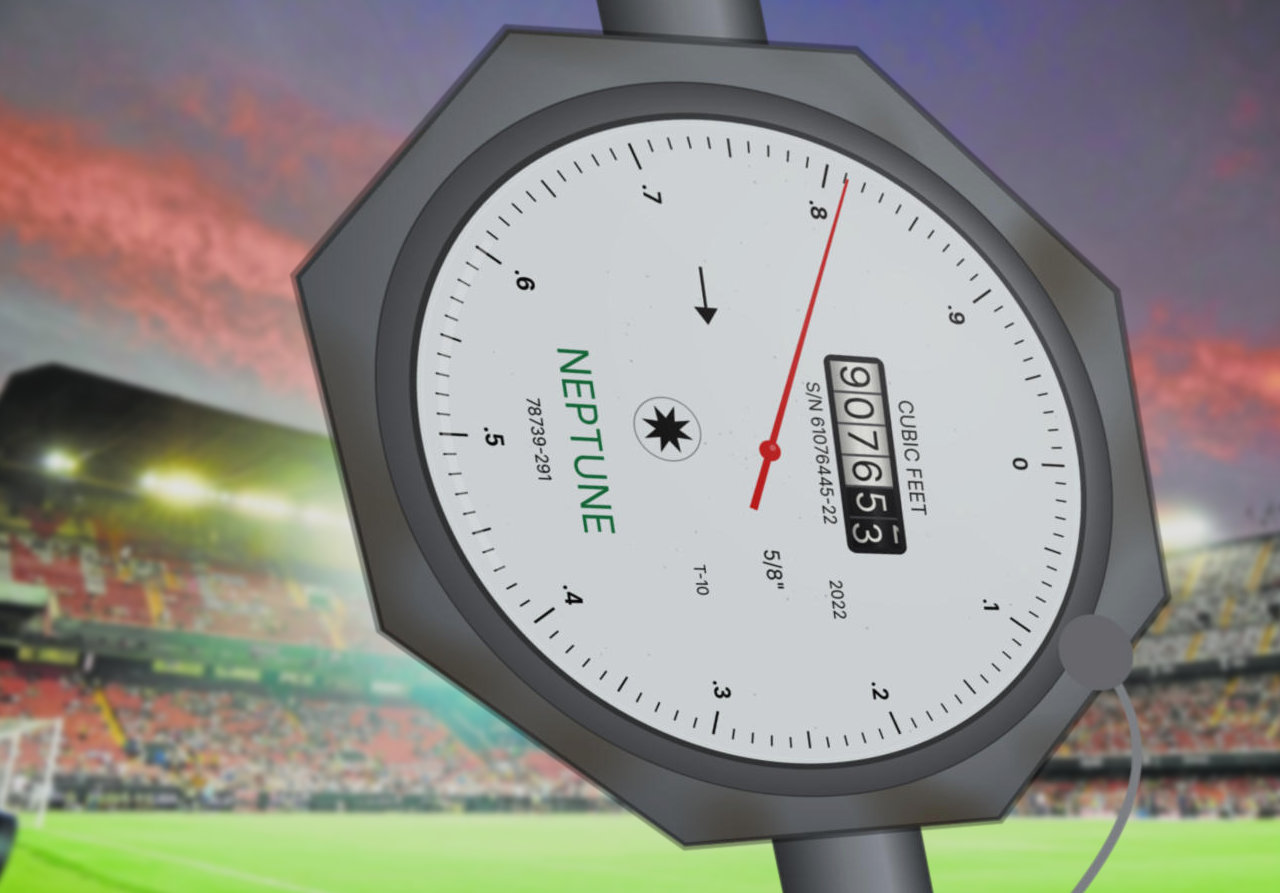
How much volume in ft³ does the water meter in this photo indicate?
907652.81 ft³
